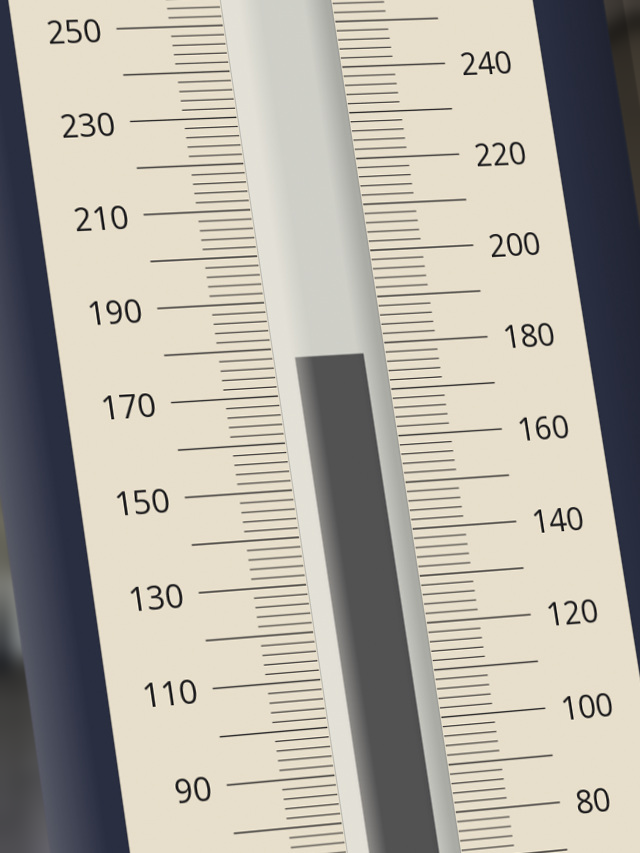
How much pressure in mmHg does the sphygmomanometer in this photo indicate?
178 mmHg
